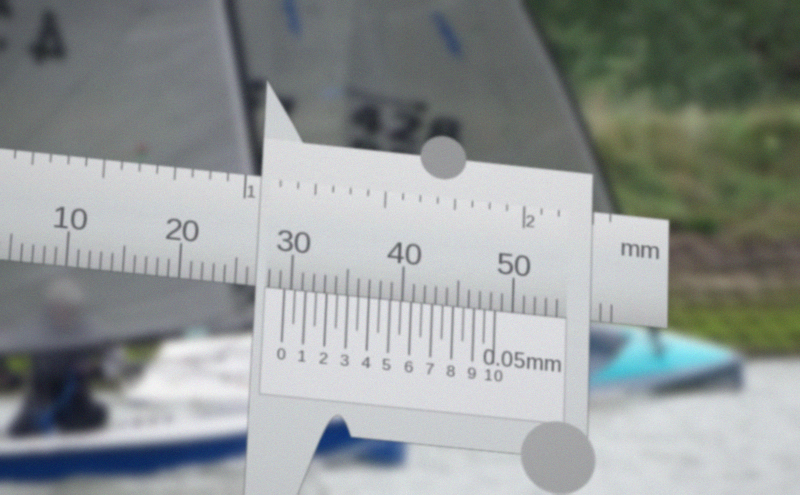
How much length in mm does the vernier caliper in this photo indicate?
29.4 mm
